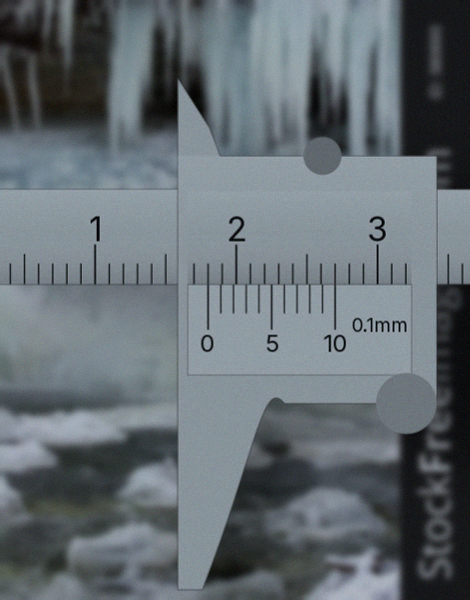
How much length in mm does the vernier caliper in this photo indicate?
18.0 mm
